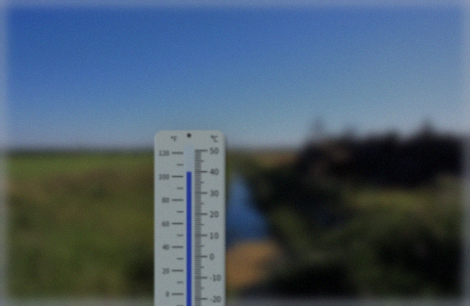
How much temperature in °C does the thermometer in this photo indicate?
40 °C
